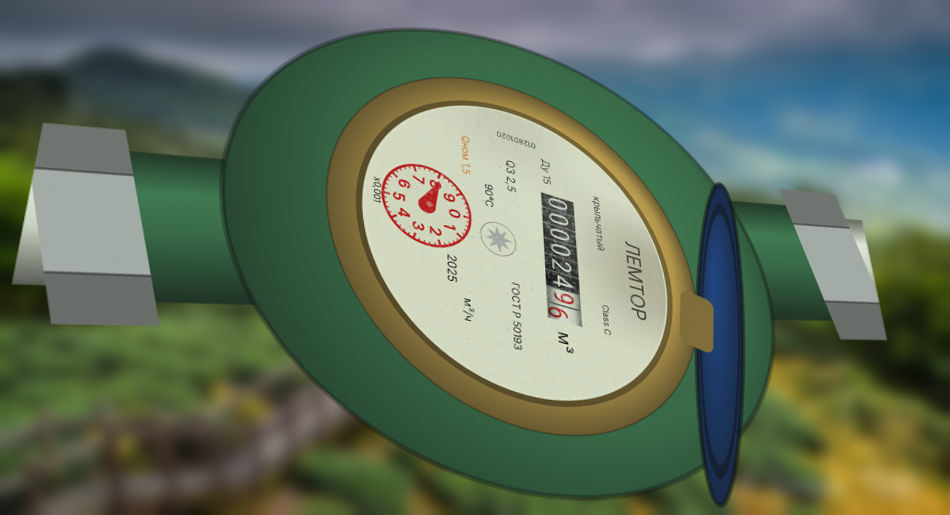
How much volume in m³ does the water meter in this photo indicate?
24.958 m³
